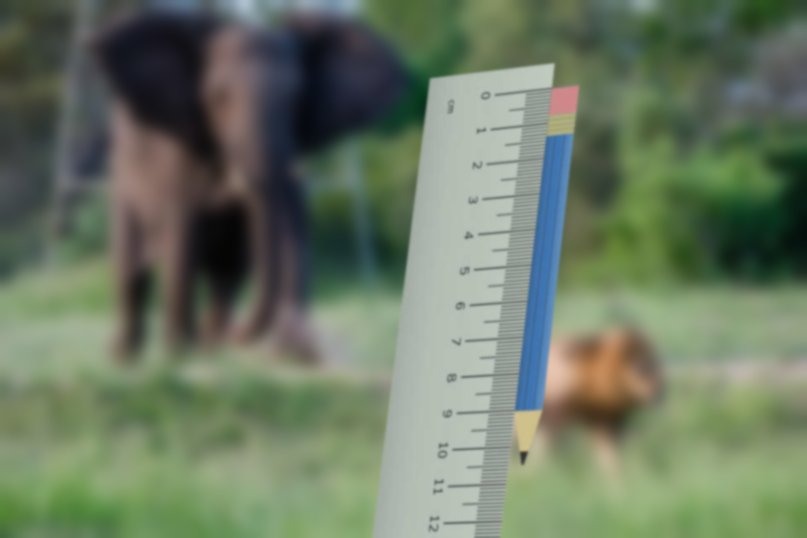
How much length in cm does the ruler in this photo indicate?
10.5 cm
